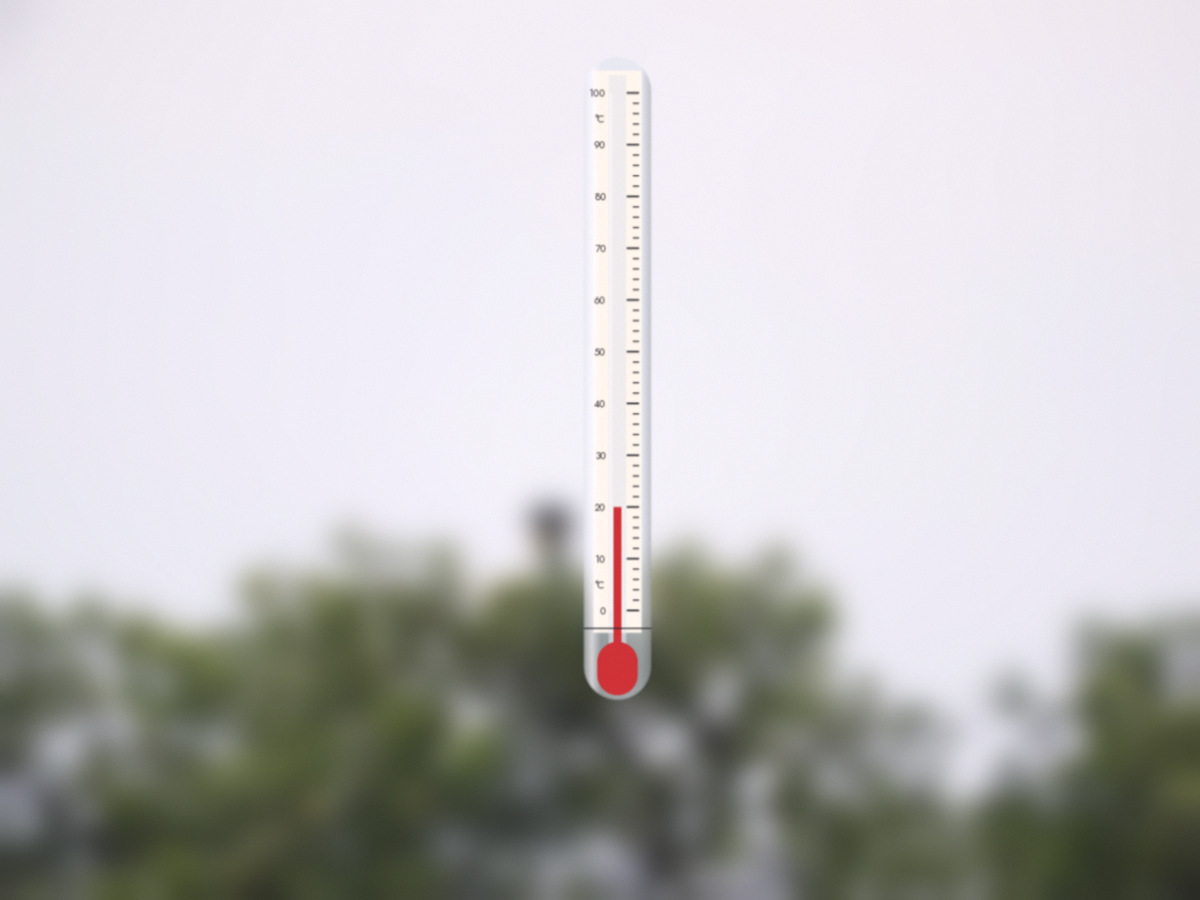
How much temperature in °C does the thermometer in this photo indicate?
20 °C
